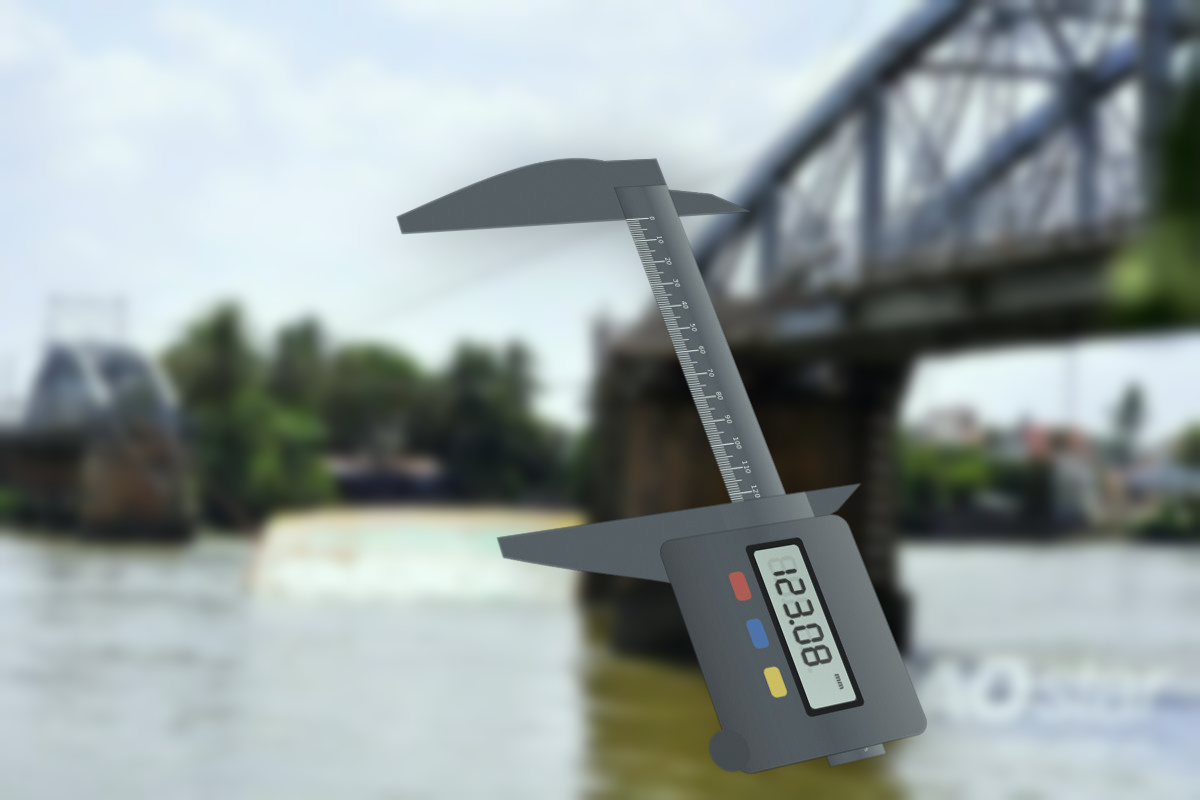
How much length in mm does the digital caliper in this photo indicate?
123.08 mm
